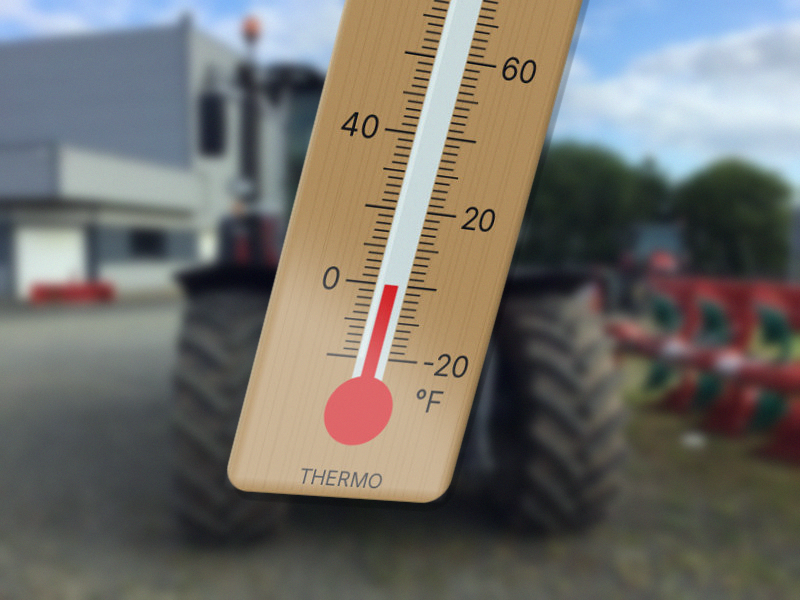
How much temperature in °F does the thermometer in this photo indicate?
0 °F
